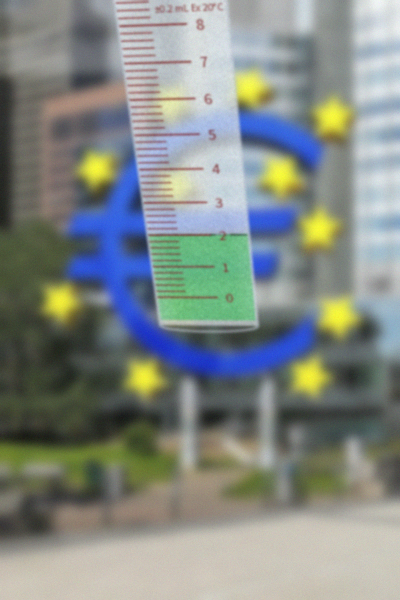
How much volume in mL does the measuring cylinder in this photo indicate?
2 mL
